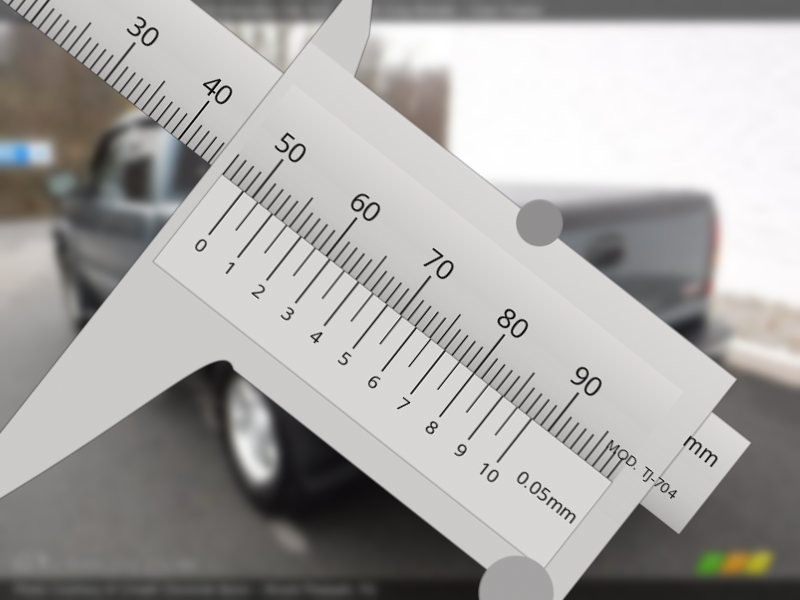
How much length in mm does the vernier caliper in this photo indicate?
48.8 mm
